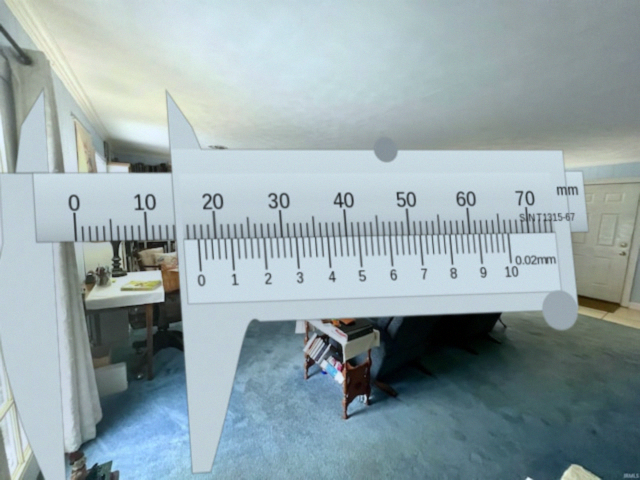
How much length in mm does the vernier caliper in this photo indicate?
17.5 mm
